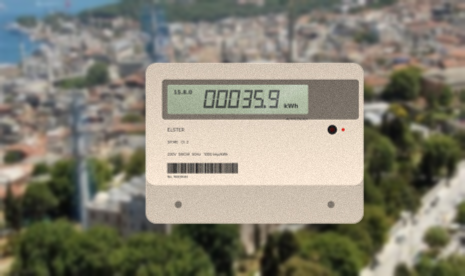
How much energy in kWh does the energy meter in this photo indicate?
35.9 kWh
